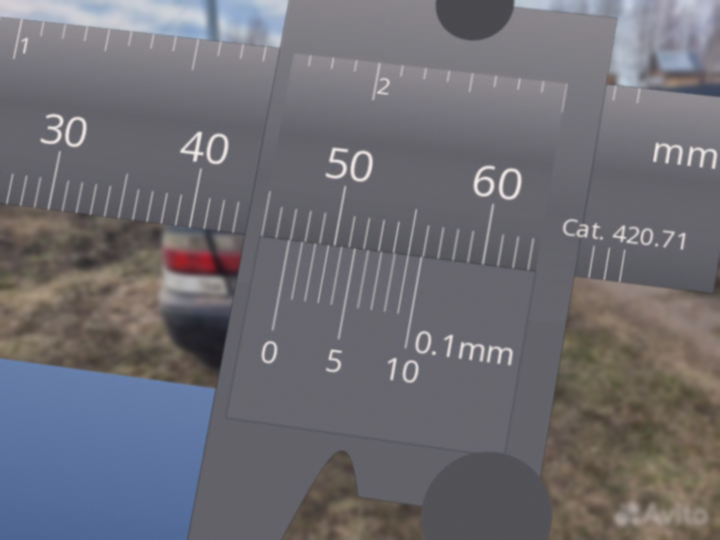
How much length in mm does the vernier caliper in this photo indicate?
46.9 mm
